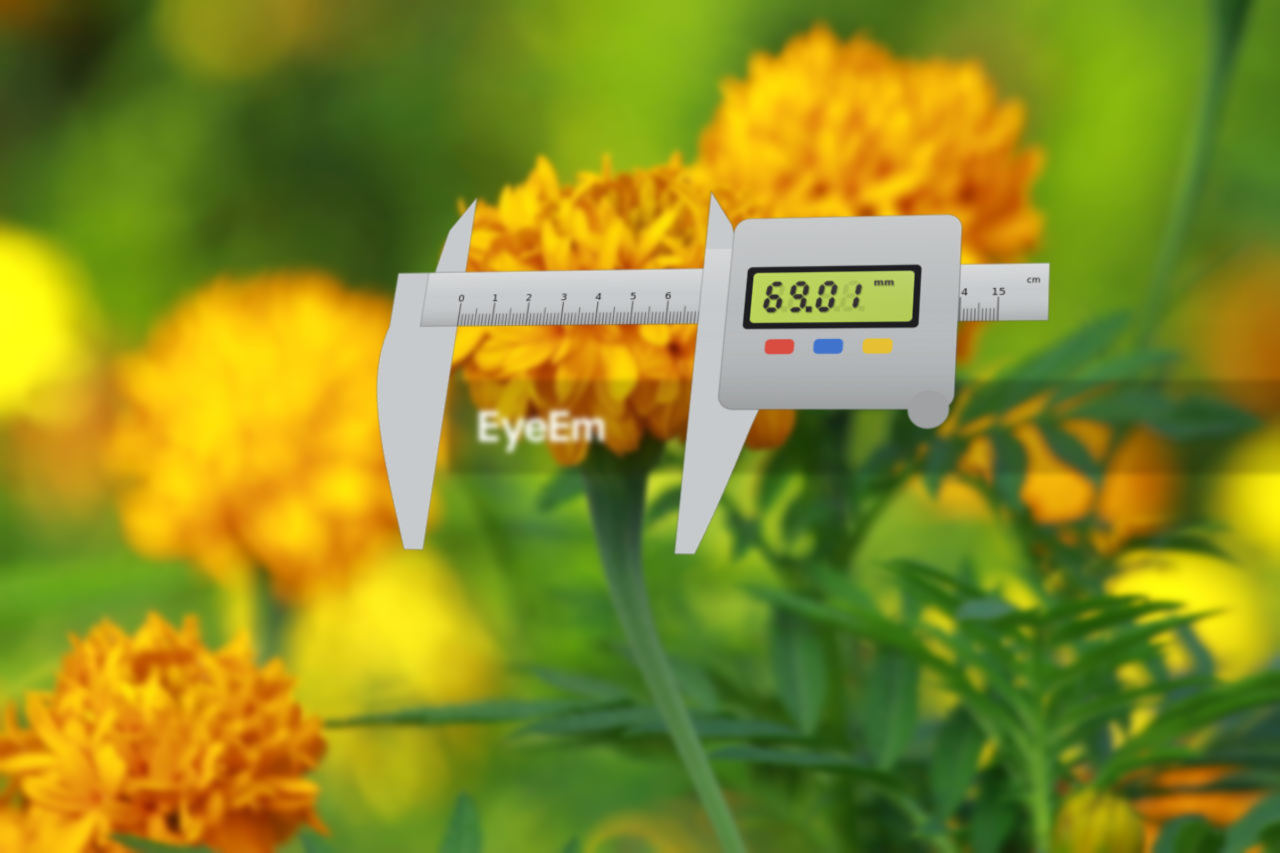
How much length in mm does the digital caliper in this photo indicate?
69.01 mm
